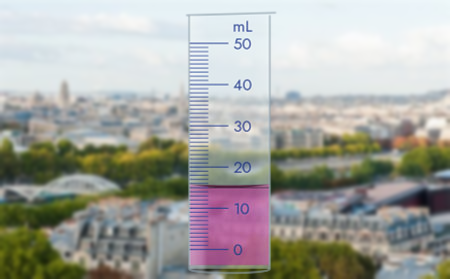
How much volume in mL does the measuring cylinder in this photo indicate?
15 mL
